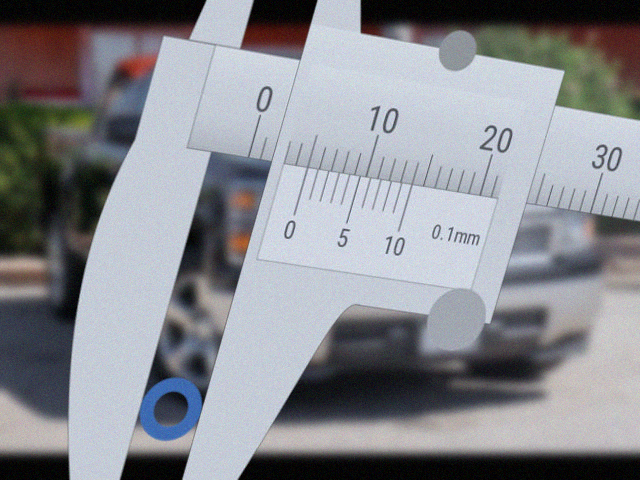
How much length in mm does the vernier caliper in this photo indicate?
5.0 mm
